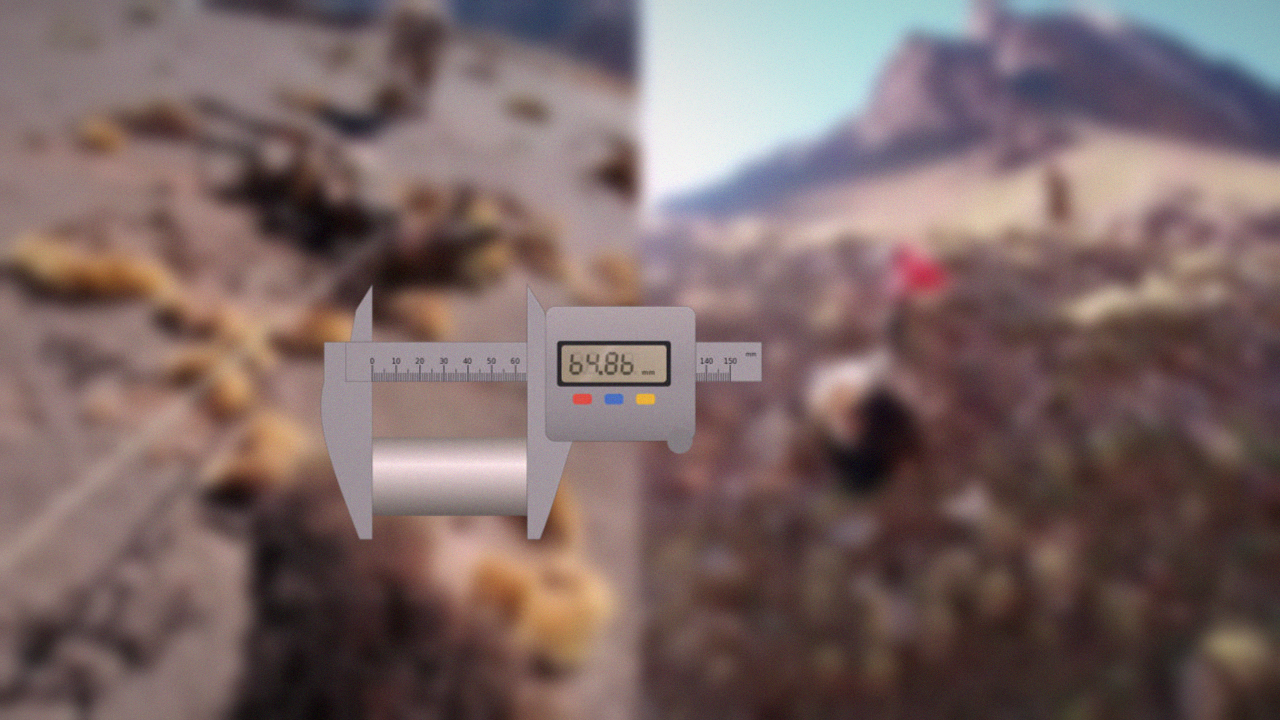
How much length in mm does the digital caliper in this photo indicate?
64.86 mm
